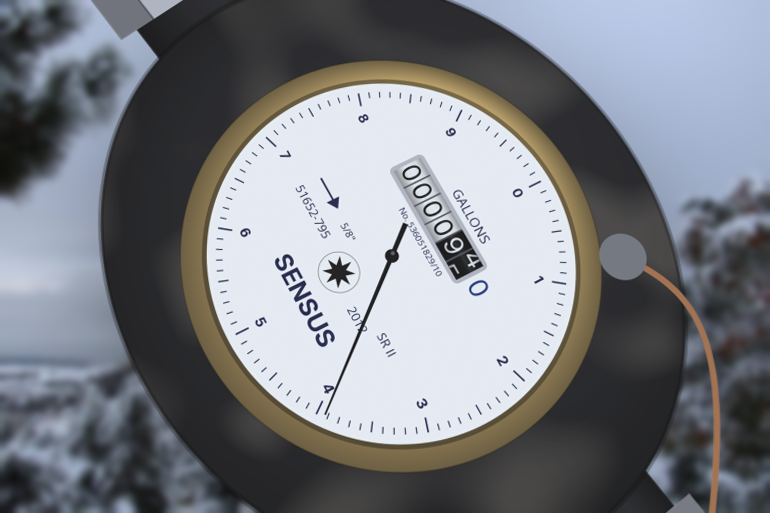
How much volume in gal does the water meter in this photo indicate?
943.9 gal
